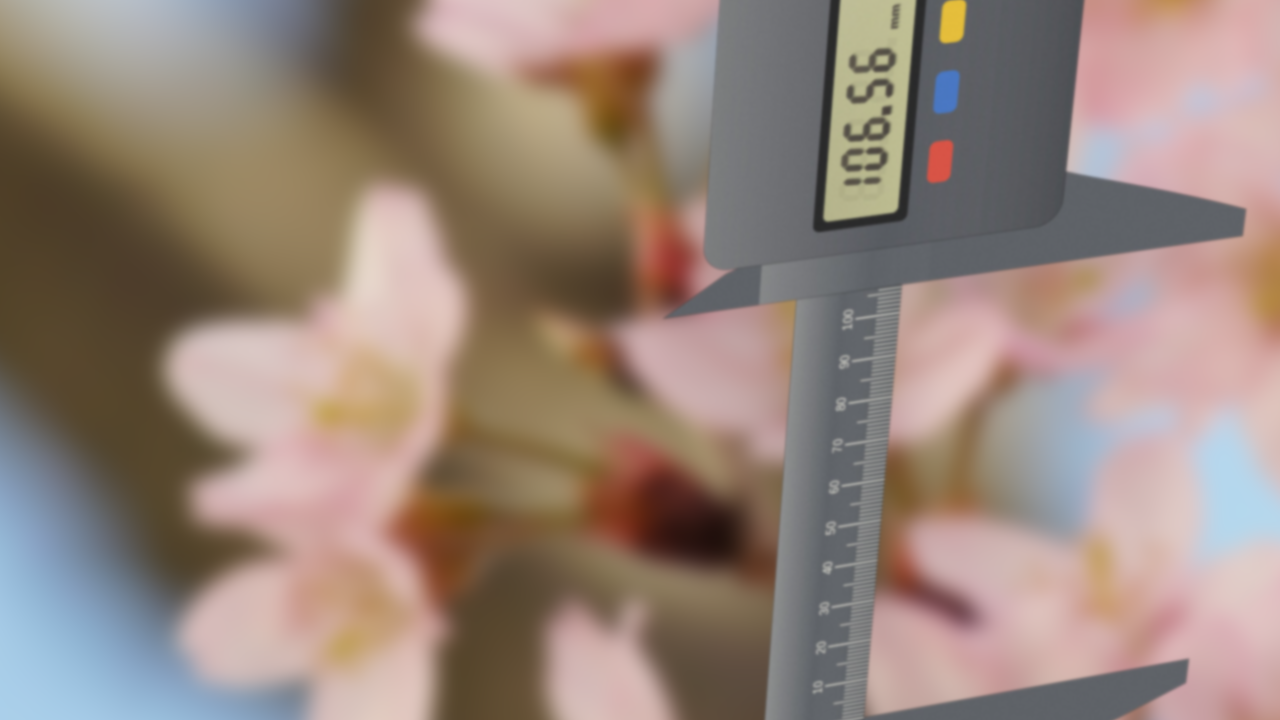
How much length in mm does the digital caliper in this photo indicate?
106.56 mm
